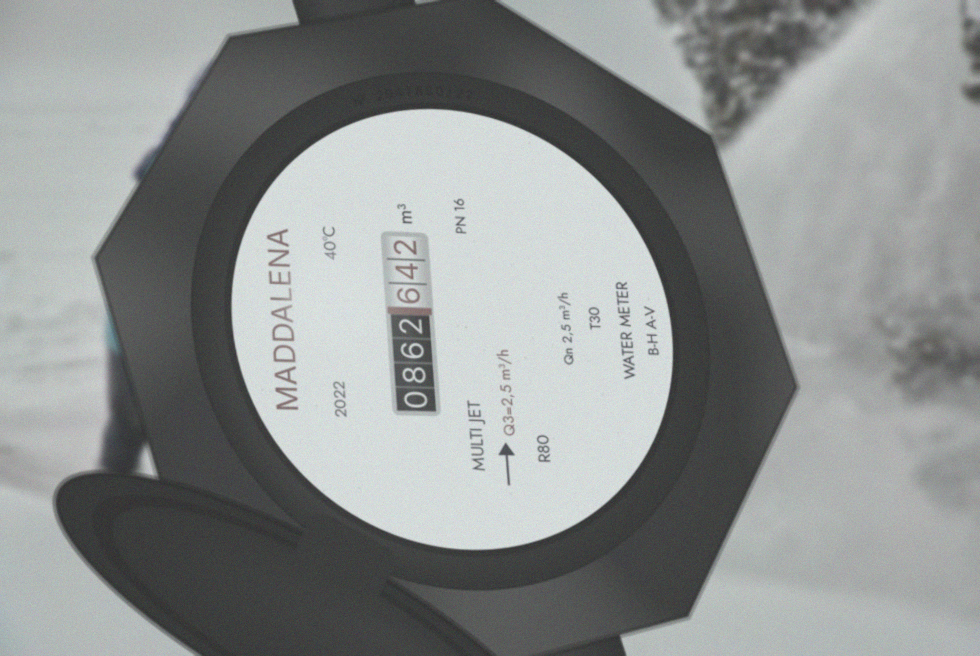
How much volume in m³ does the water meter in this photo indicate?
862.642 m³
